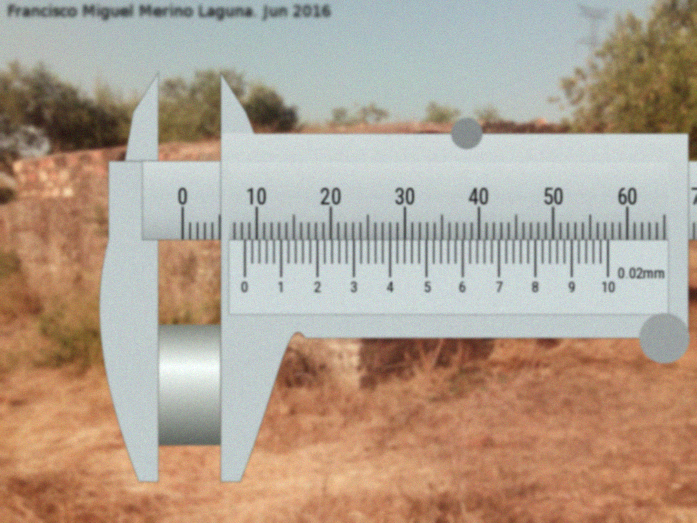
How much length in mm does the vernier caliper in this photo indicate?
8.4 mm
